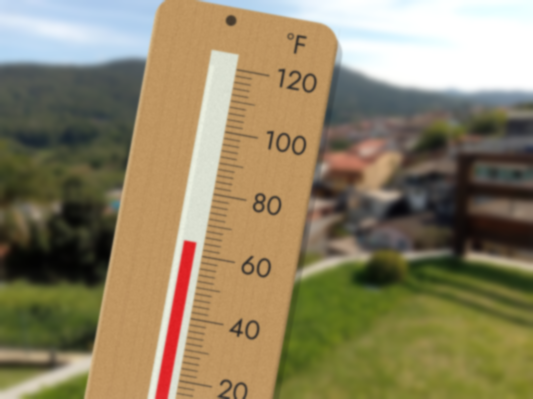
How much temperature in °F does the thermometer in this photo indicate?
64 °F
